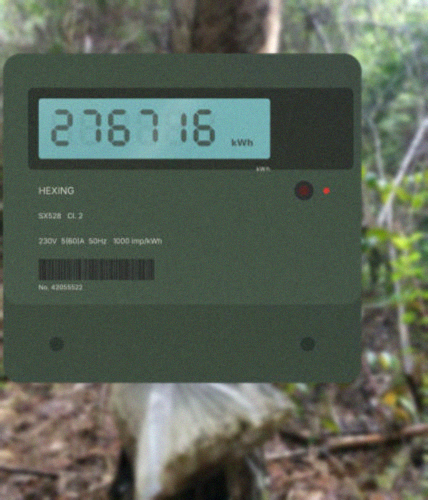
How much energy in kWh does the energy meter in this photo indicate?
276716 kWh
